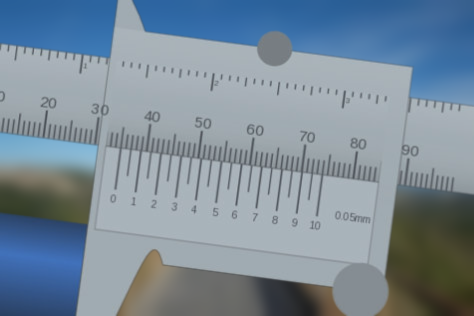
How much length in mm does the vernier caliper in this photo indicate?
35.0 mm
